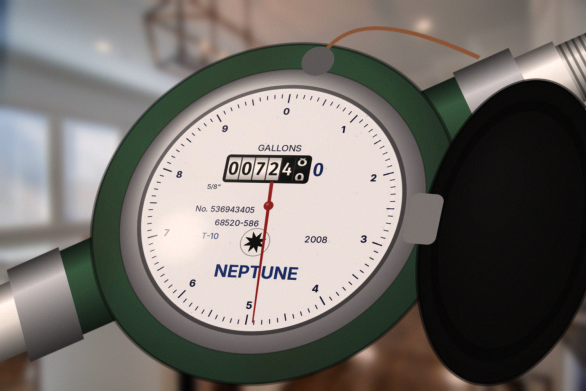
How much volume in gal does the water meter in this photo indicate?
72484.9 gal
